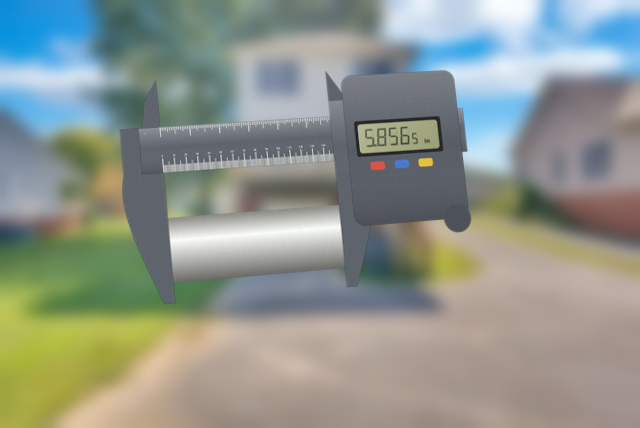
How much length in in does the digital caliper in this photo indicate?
5.8565 in
